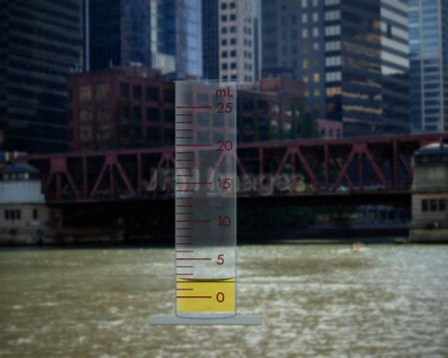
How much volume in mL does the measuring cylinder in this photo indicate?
2 mL
